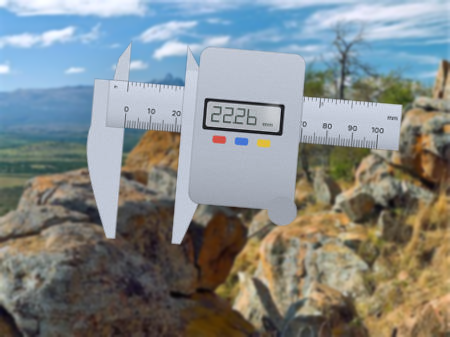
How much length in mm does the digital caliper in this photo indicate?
22.26 mm
